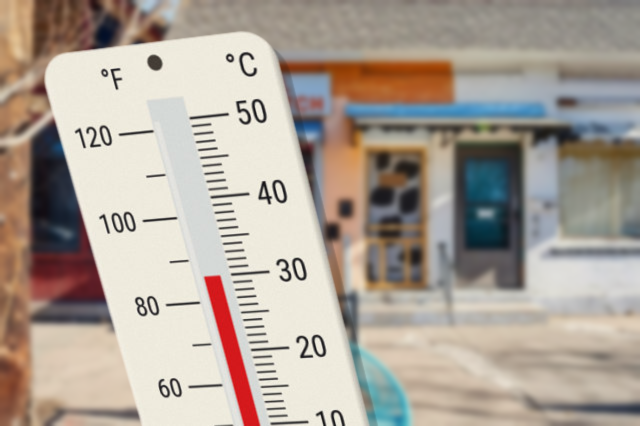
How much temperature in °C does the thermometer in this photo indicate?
30 °C
